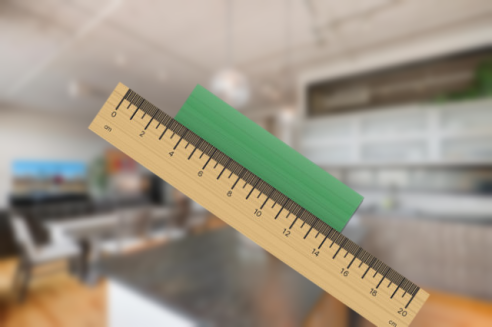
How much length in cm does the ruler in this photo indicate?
11.5 cm
